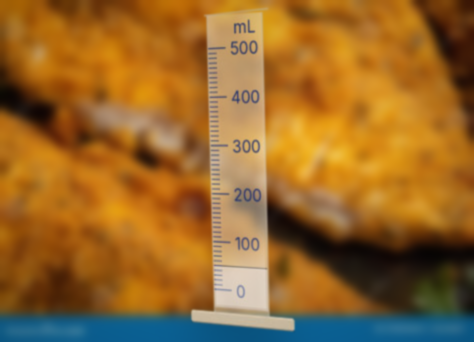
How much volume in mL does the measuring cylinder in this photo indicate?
50 mL
